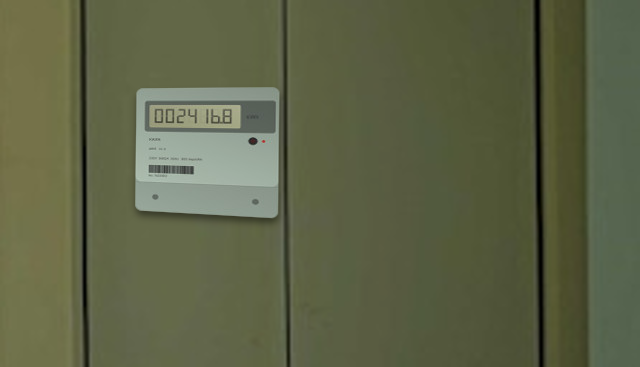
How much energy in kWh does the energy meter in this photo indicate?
2416.8 kWh
